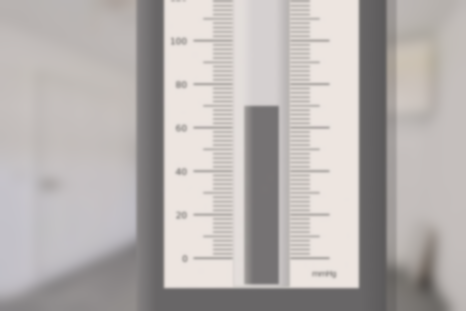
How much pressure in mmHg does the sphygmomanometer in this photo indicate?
70 mmHg
